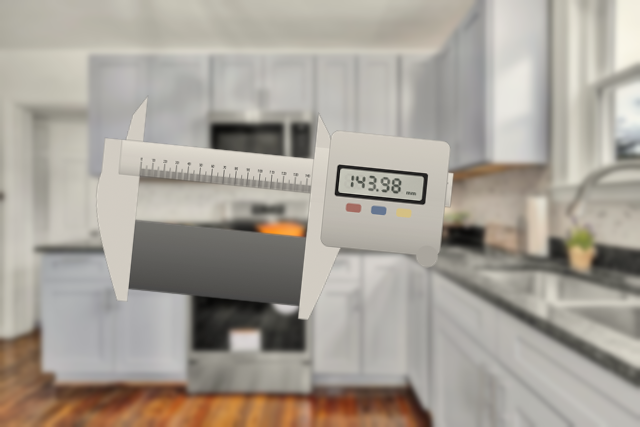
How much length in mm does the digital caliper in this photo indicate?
143.98 mm
